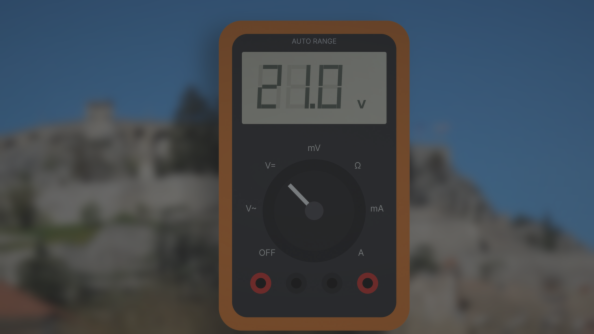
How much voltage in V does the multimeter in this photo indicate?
21.0 V
